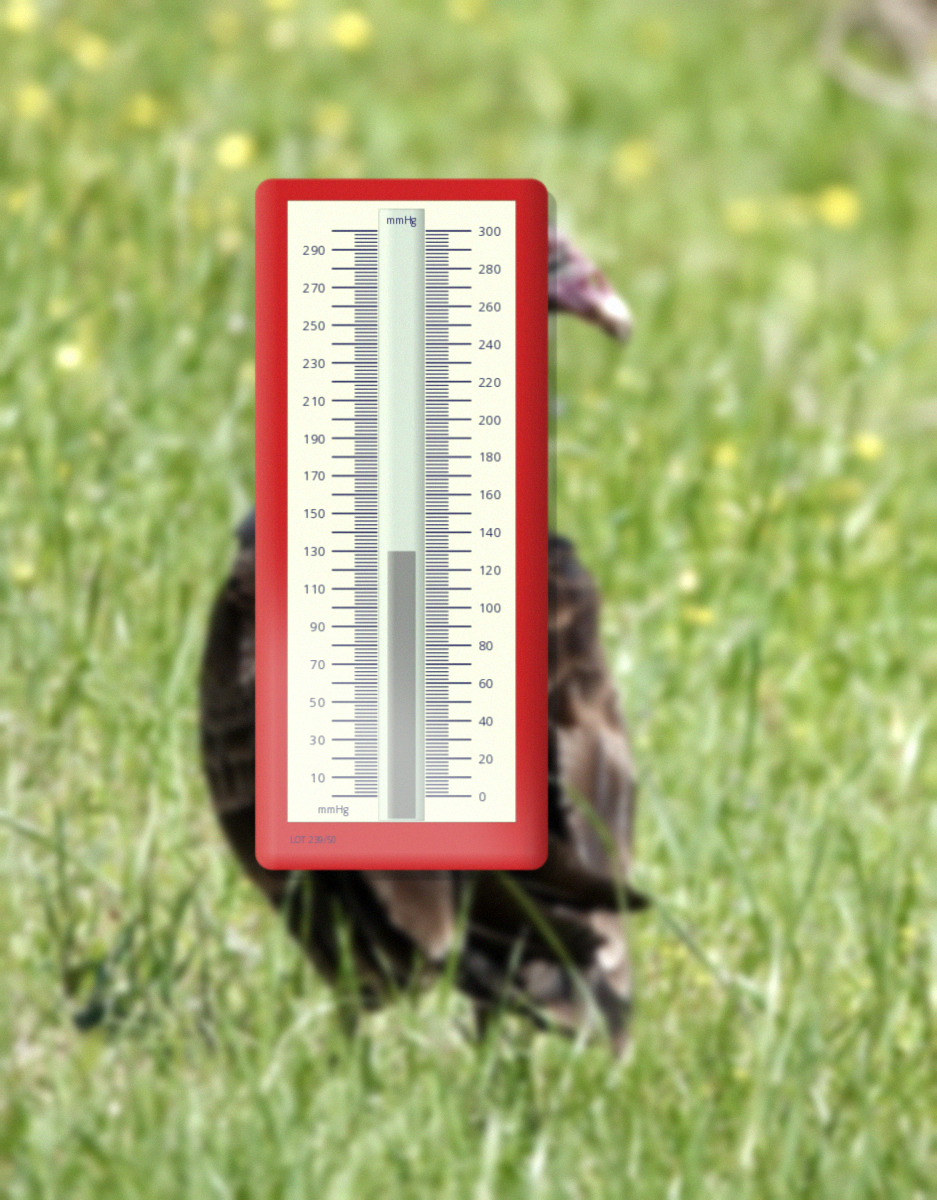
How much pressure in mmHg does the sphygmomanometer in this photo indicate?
130 mmHg
